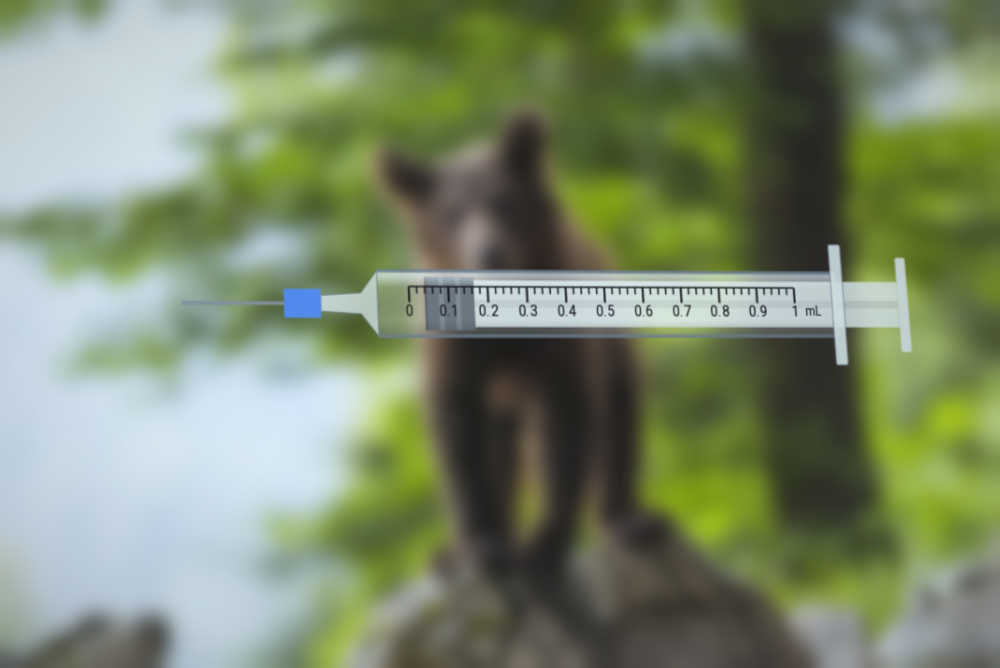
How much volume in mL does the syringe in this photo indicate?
0.04 mL
